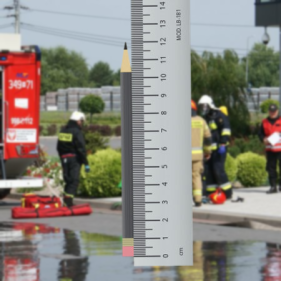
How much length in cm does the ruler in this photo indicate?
12 cm
